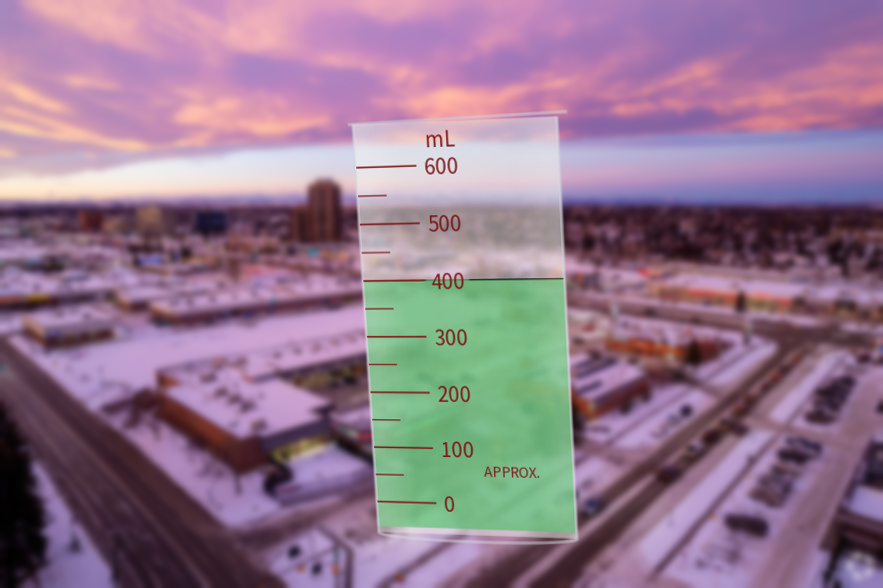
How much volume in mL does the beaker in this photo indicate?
400 mL
